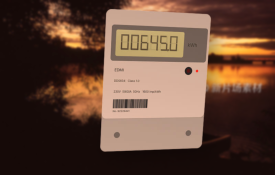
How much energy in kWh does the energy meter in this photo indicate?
645.0 kWh
